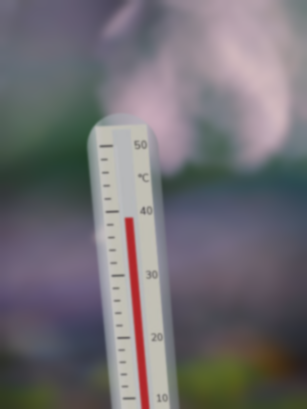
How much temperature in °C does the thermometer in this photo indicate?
39 °C
